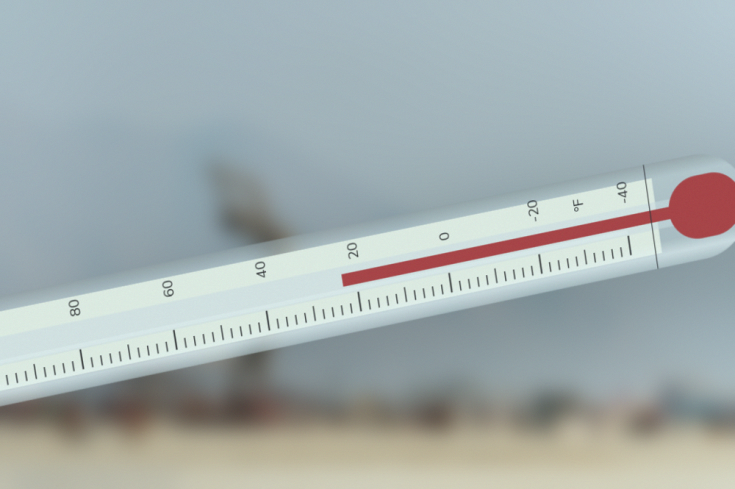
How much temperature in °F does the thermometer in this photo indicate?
23 °F
